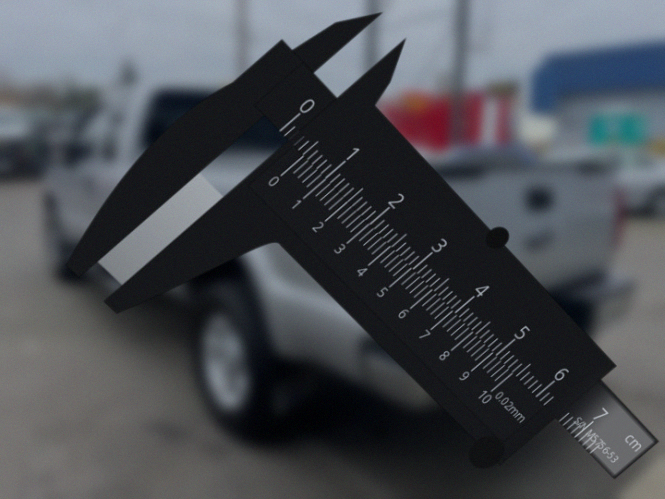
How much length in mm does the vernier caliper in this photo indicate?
5.2 mm
